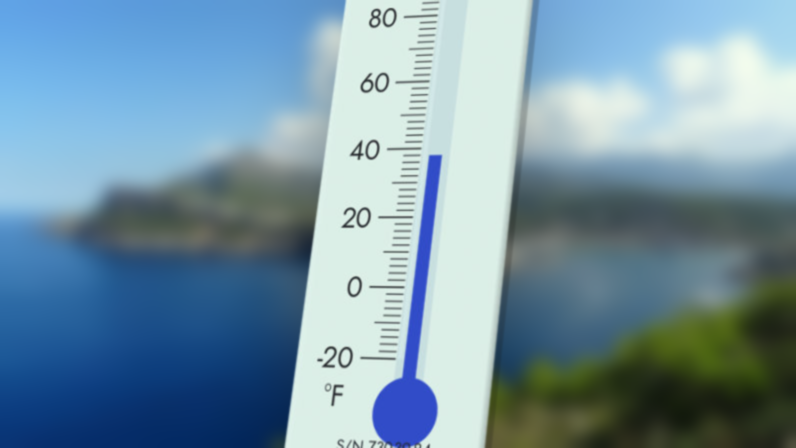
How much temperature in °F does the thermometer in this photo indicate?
38 °F
